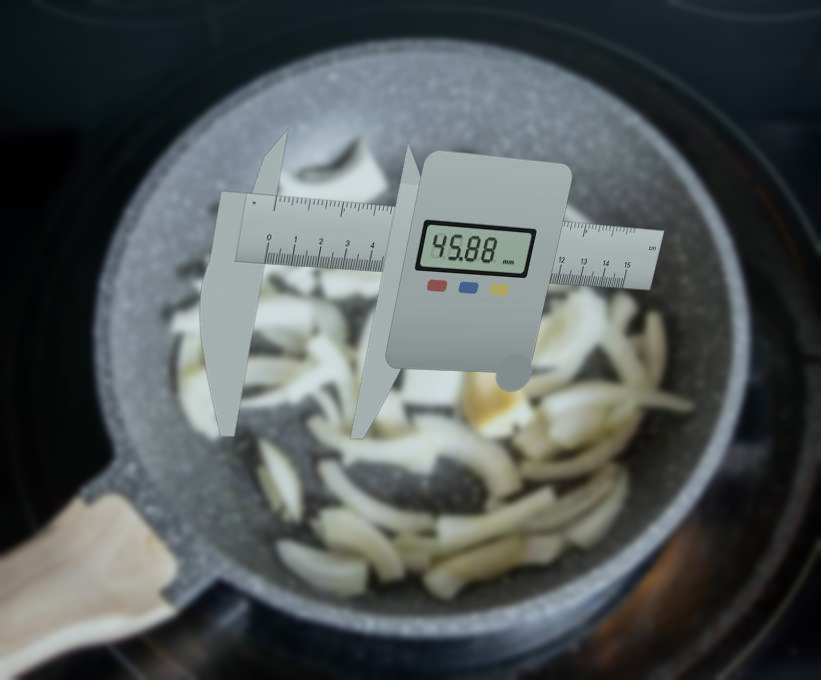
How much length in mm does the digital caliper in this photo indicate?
45.88 mm
